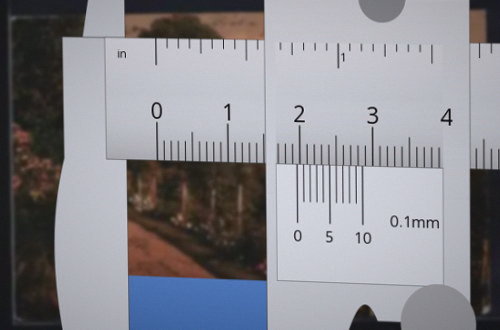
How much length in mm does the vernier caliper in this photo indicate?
19.6 mm
